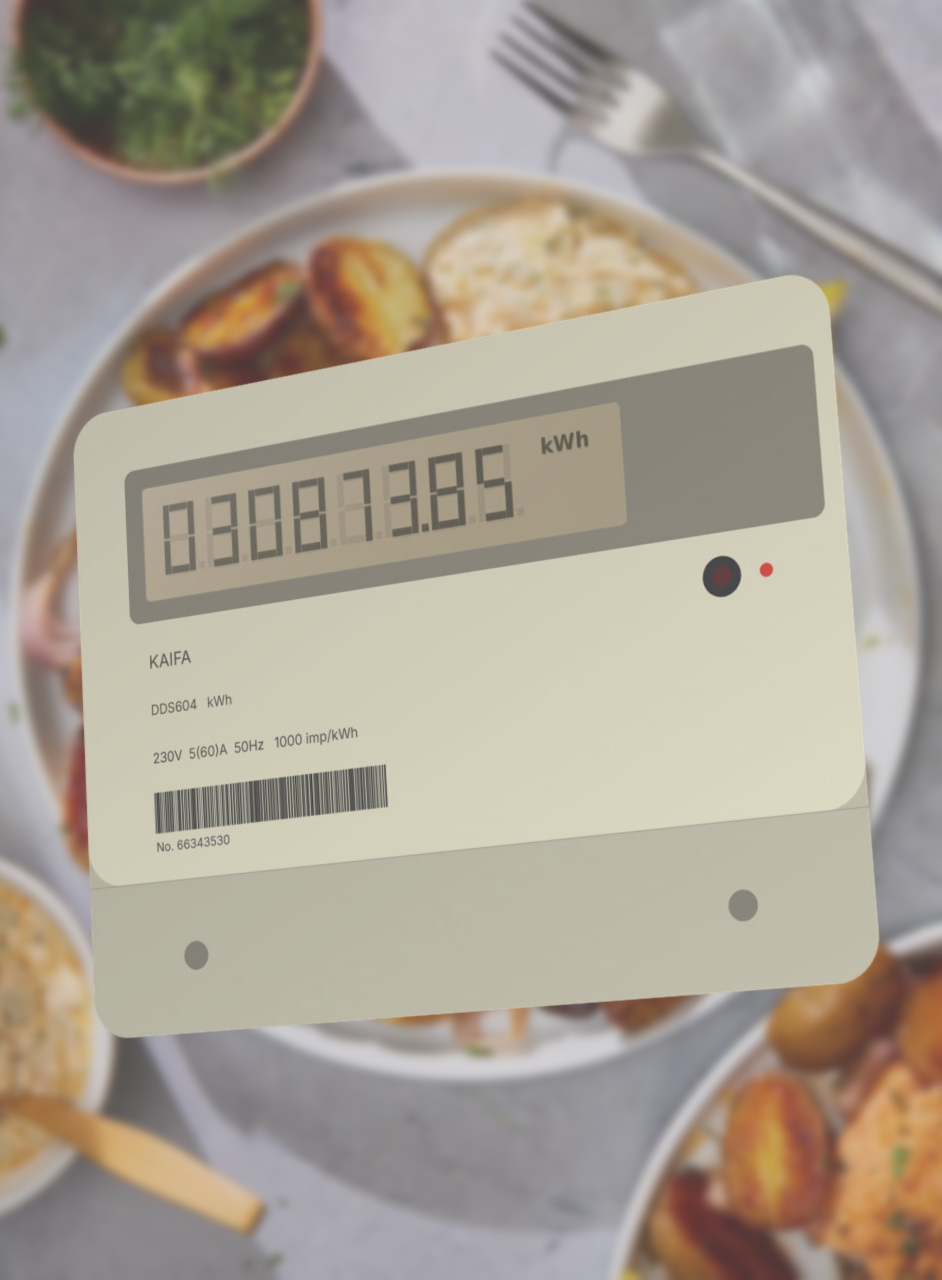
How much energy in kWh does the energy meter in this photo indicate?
30873.85 kWh
